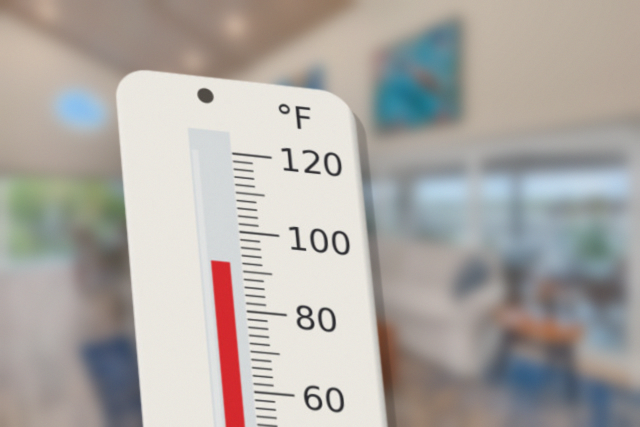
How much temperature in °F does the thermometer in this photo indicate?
92 °F
